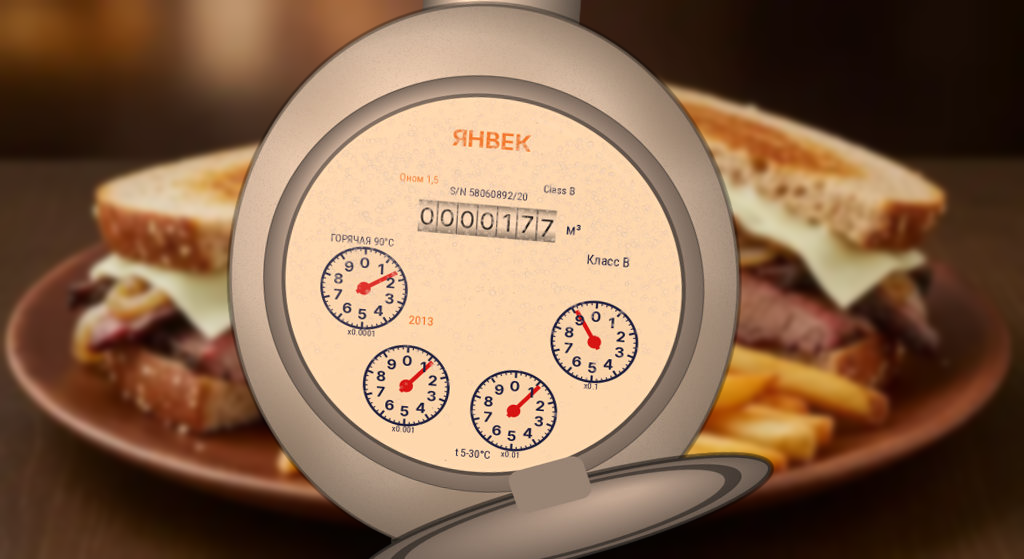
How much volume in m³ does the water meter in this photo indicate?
176.9111 m³
